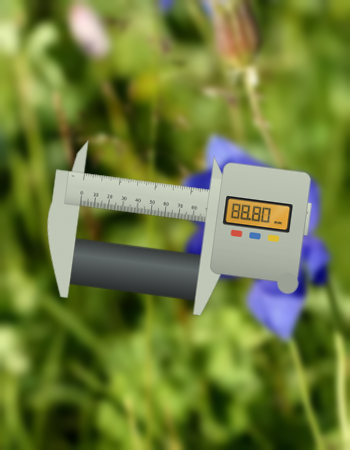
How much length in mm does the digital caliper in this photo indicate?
88.80 mm
